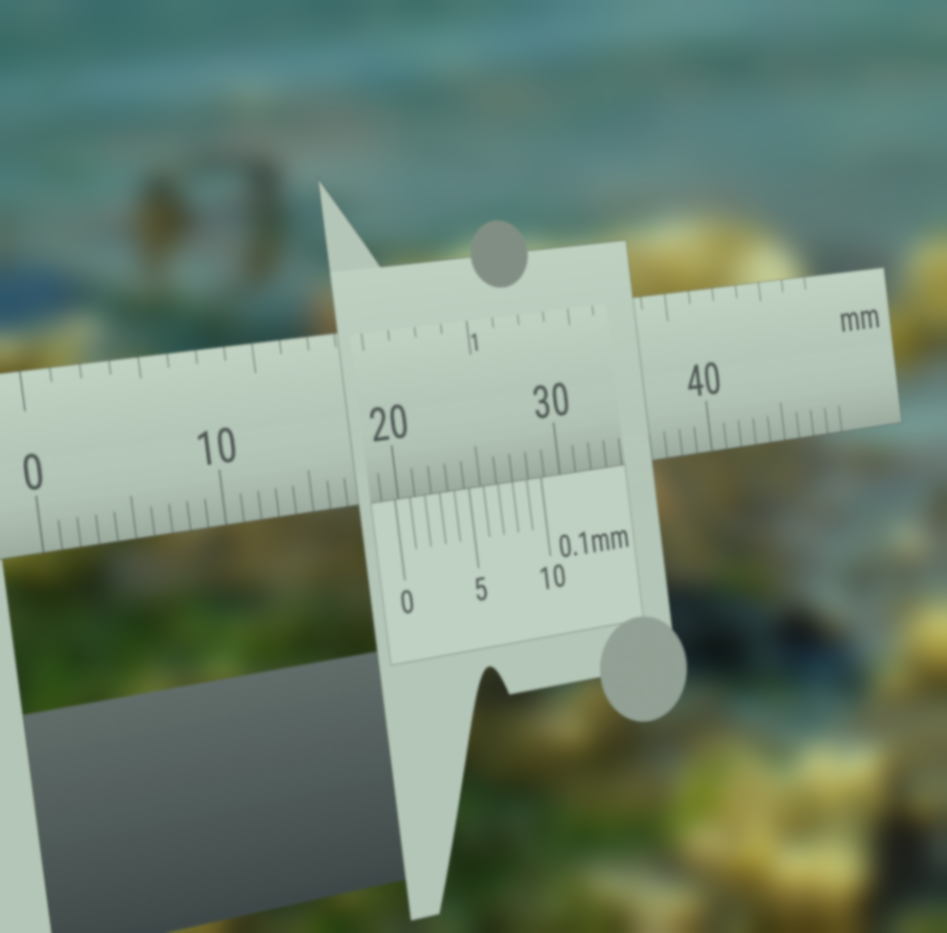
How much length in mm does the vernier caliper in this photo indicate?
19.8 mm
